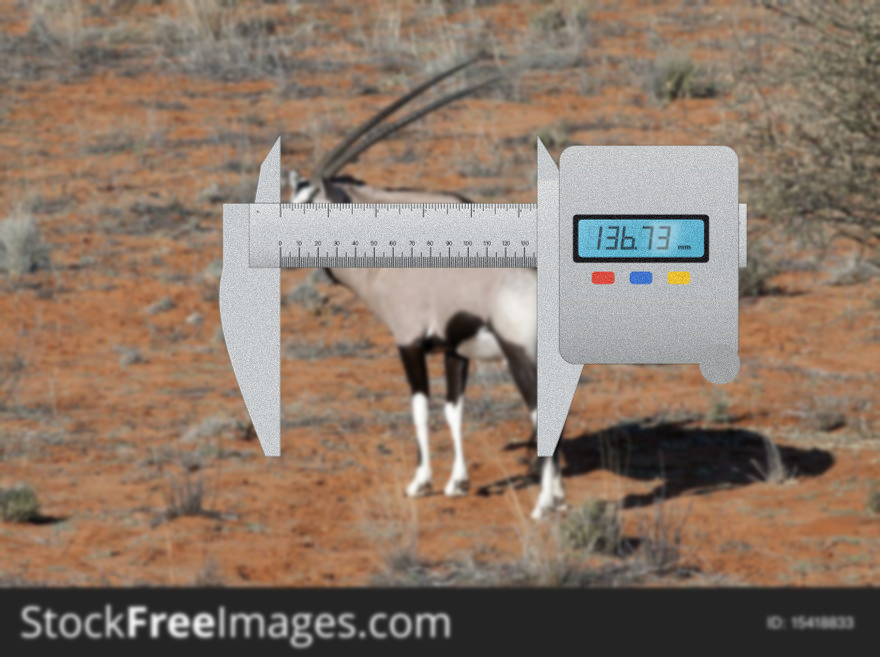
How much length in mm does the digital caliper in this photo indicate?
136.73 mm
